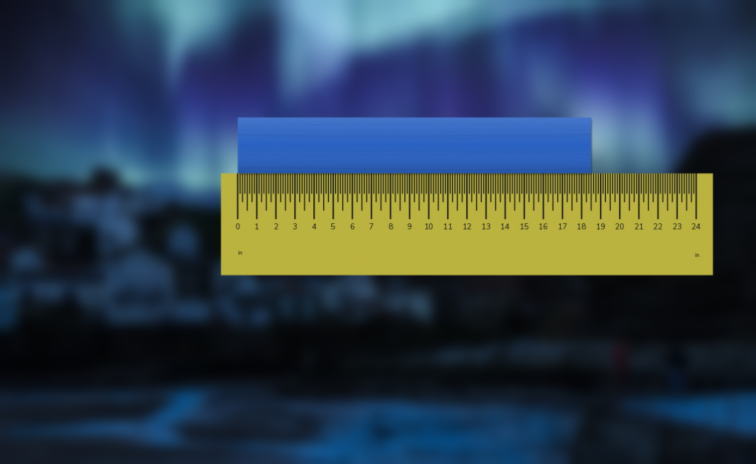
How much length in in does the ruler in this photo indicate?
18.5 in
